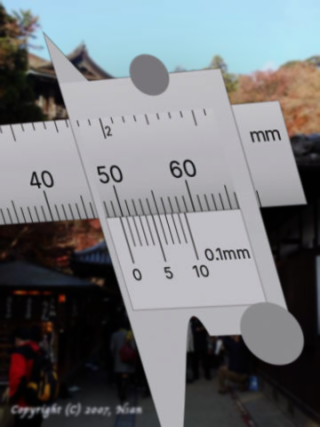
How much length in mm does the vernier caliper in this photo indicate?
49.6 mm
